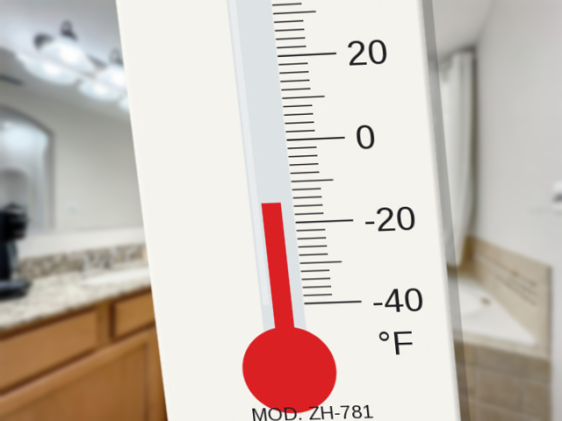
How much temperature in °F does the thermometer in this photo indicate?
-15 °F
